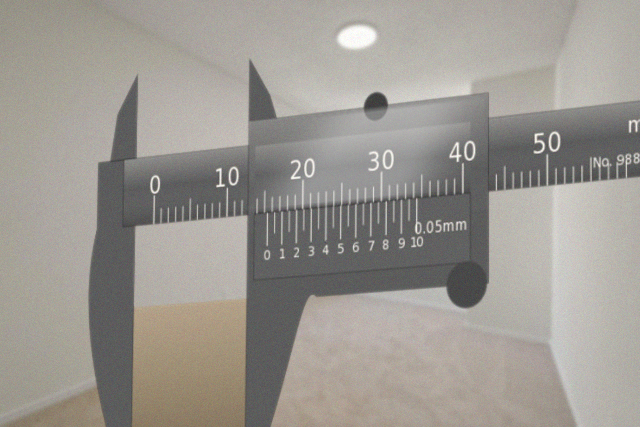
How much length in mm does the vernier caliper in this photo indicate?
15.4 mm
